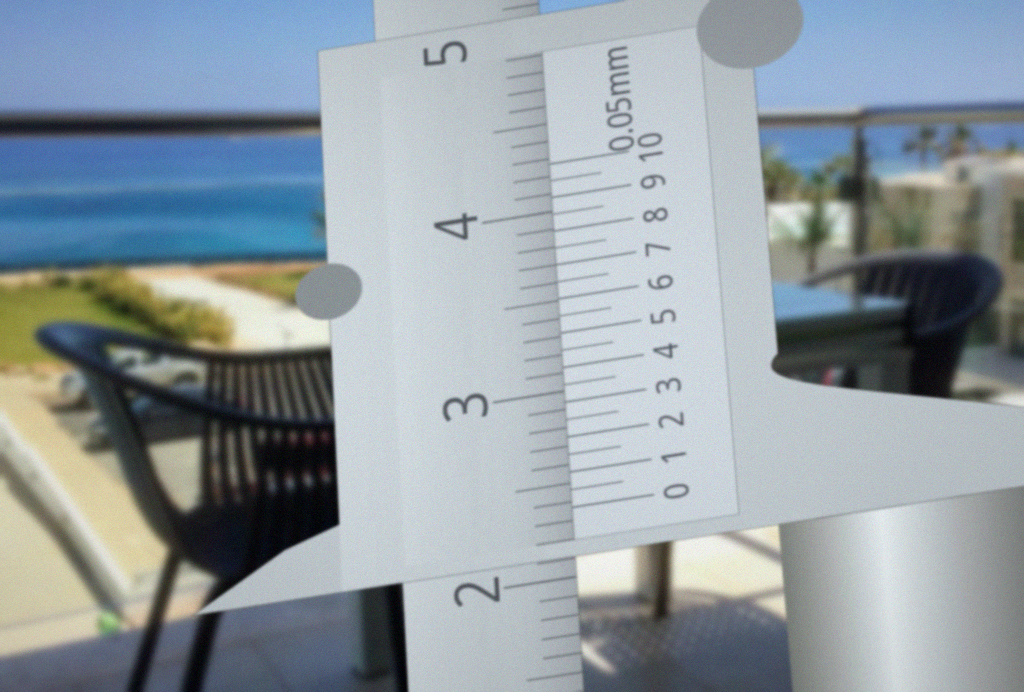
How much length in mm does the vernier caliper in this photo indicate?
23.7 mm
